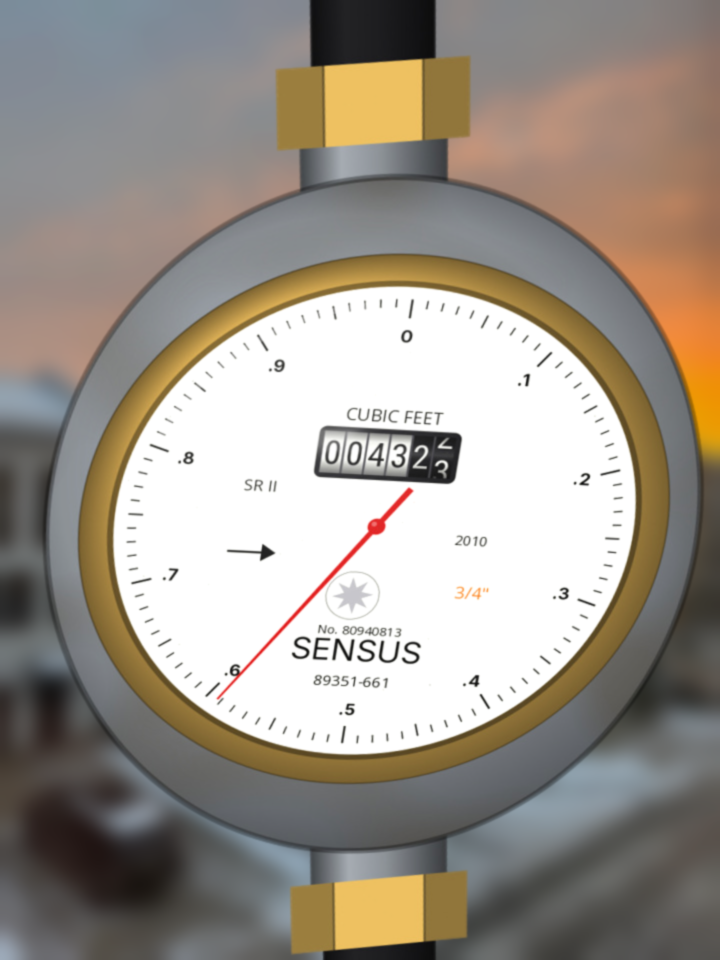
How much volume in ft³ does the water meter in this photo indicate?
4322.59 ft³
